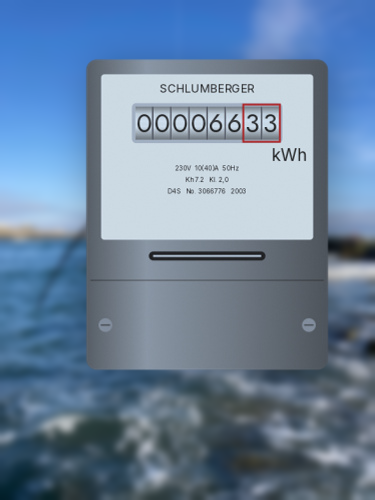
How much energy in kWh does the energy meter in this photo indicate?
66.33 kWh
